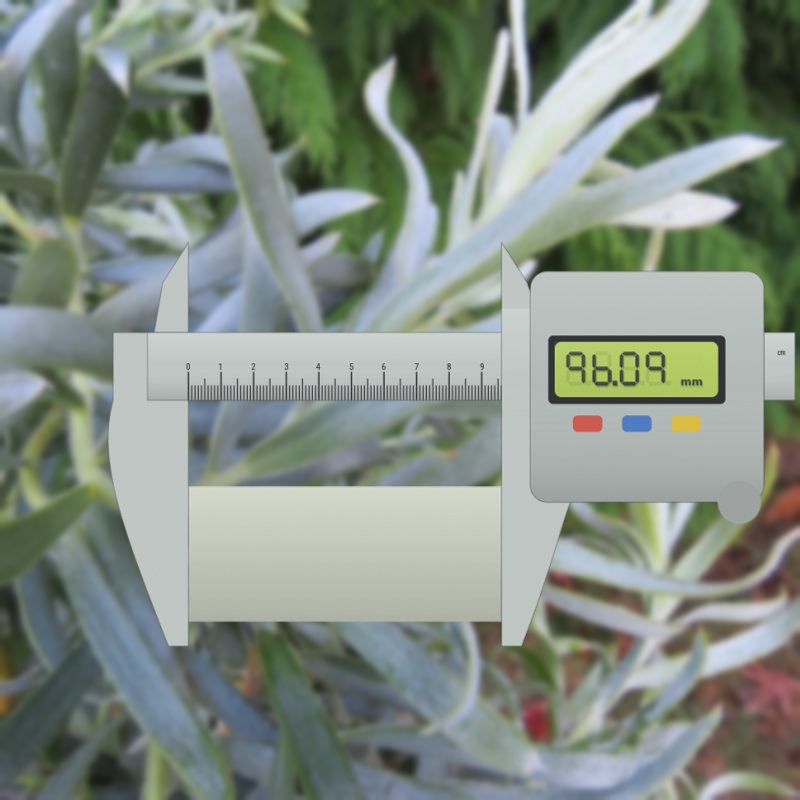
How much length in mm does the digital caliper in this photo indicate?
96.09 mm
